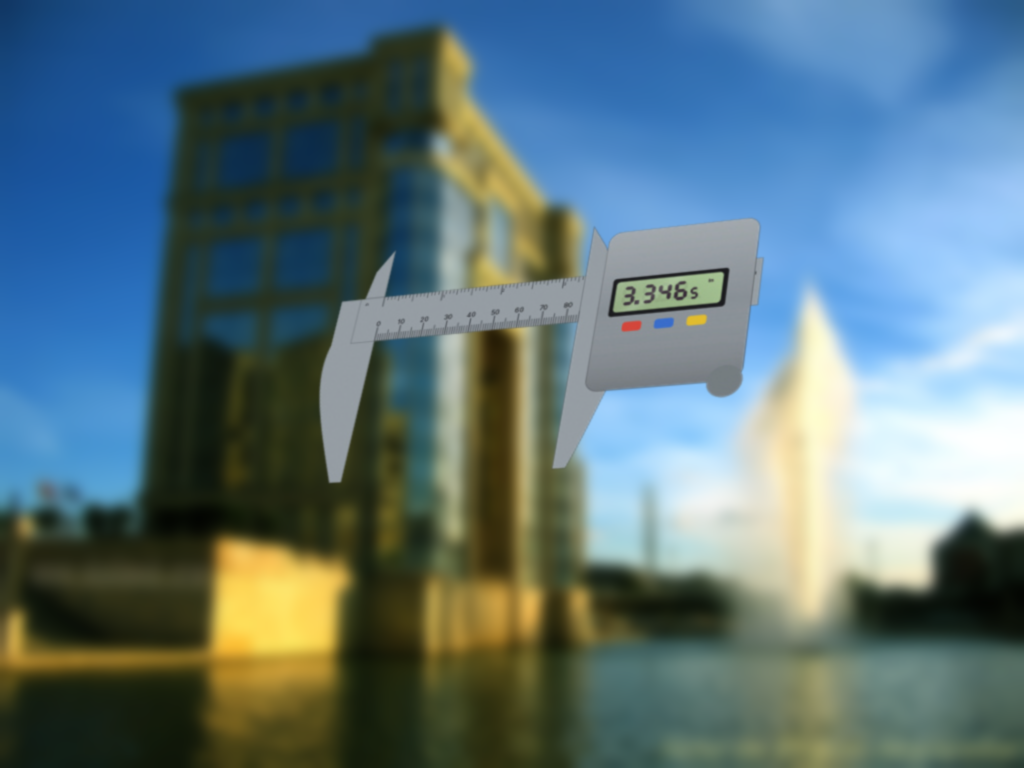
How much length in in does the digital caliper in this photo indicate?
3.3465 in
